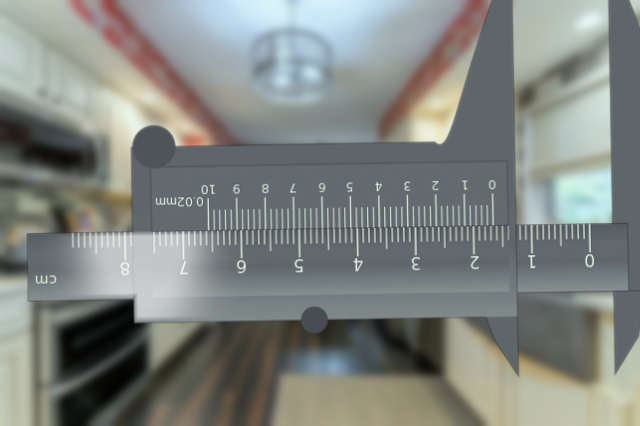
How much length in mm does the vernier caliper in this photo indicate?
16.6 mm
